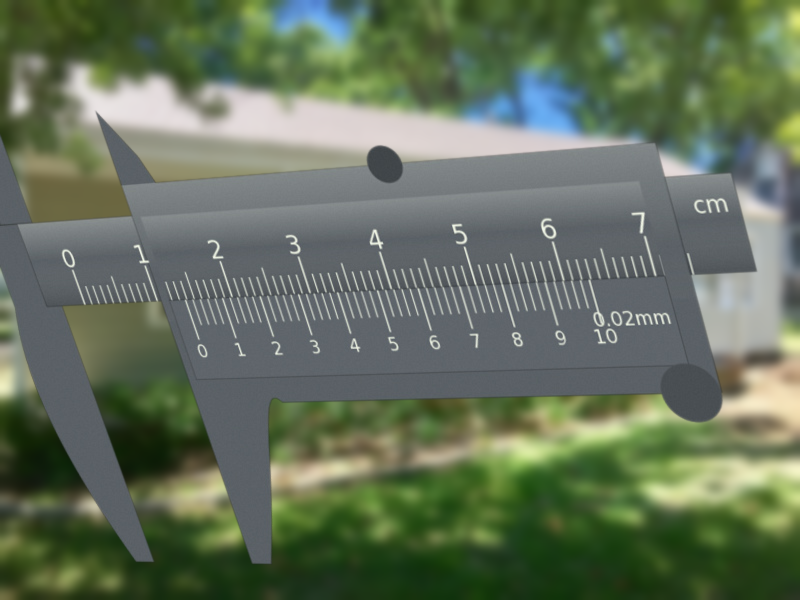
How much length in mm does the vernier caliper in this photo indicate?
13.8 mm
